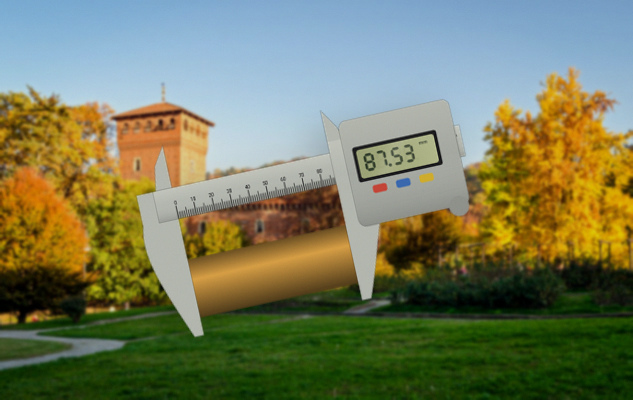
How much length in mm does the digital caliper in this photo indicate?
87.53 mm
